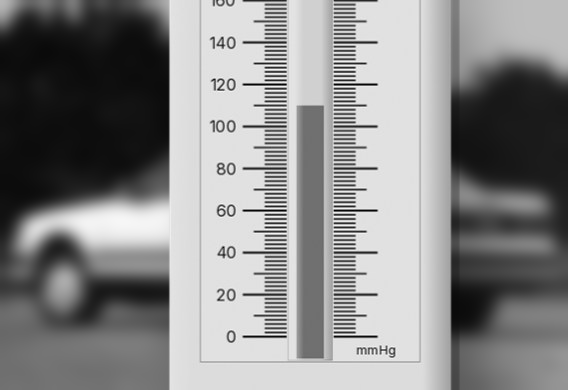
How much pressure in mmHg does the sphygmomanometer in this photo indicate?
110 mmHg
